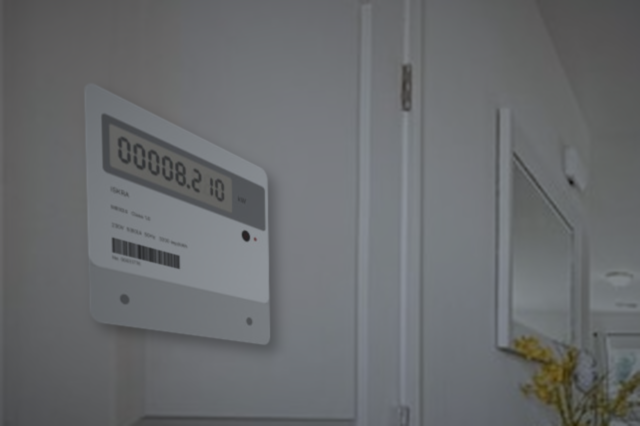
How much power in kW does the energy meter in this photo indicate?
8.210 kW
